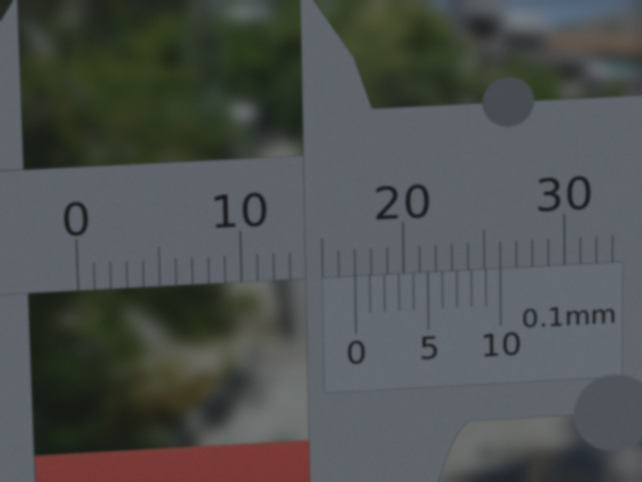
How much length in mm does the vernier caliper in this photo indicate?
17.0 mm
